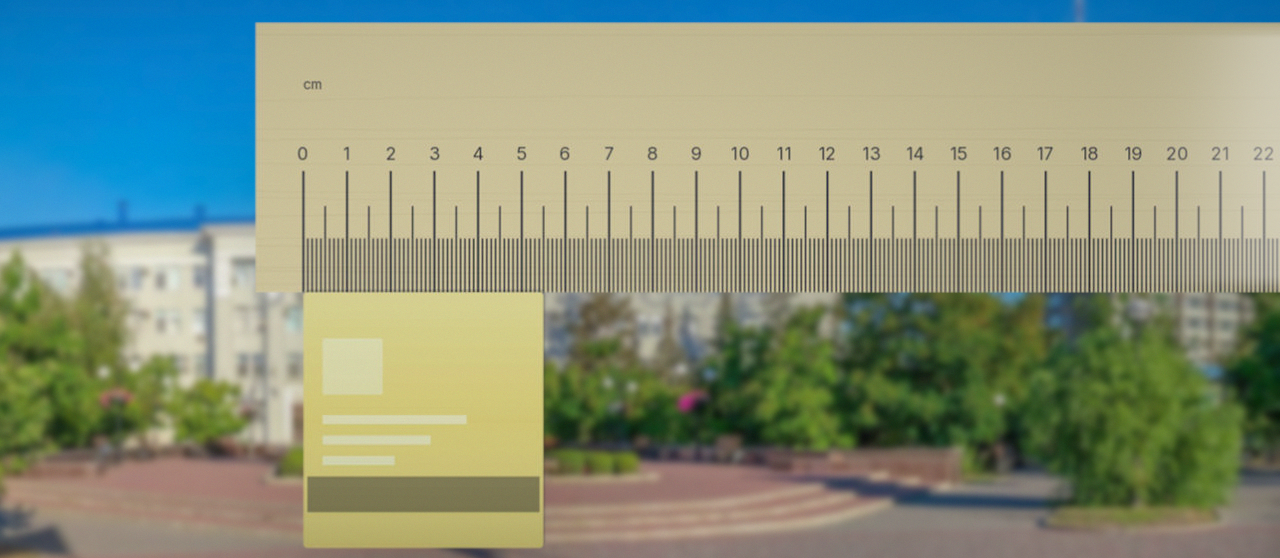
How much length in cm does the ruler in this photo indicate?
5.5 cm
